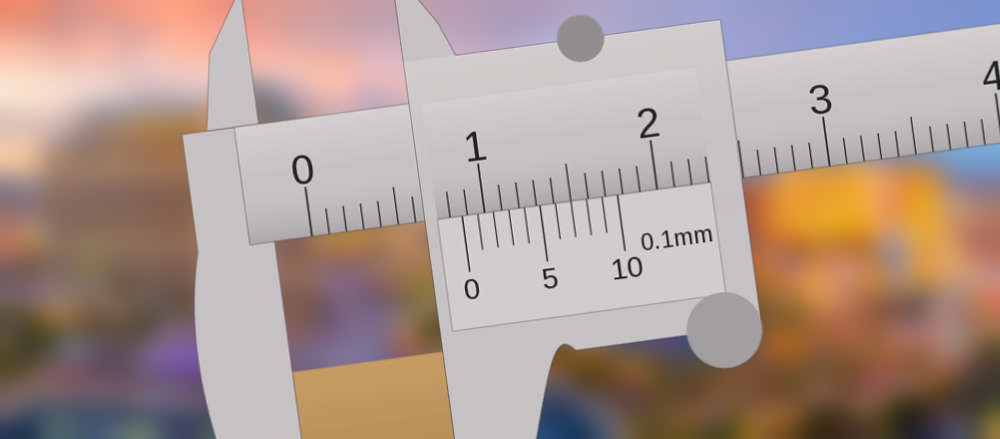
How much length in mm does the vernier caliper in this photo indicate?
8.7 mm
